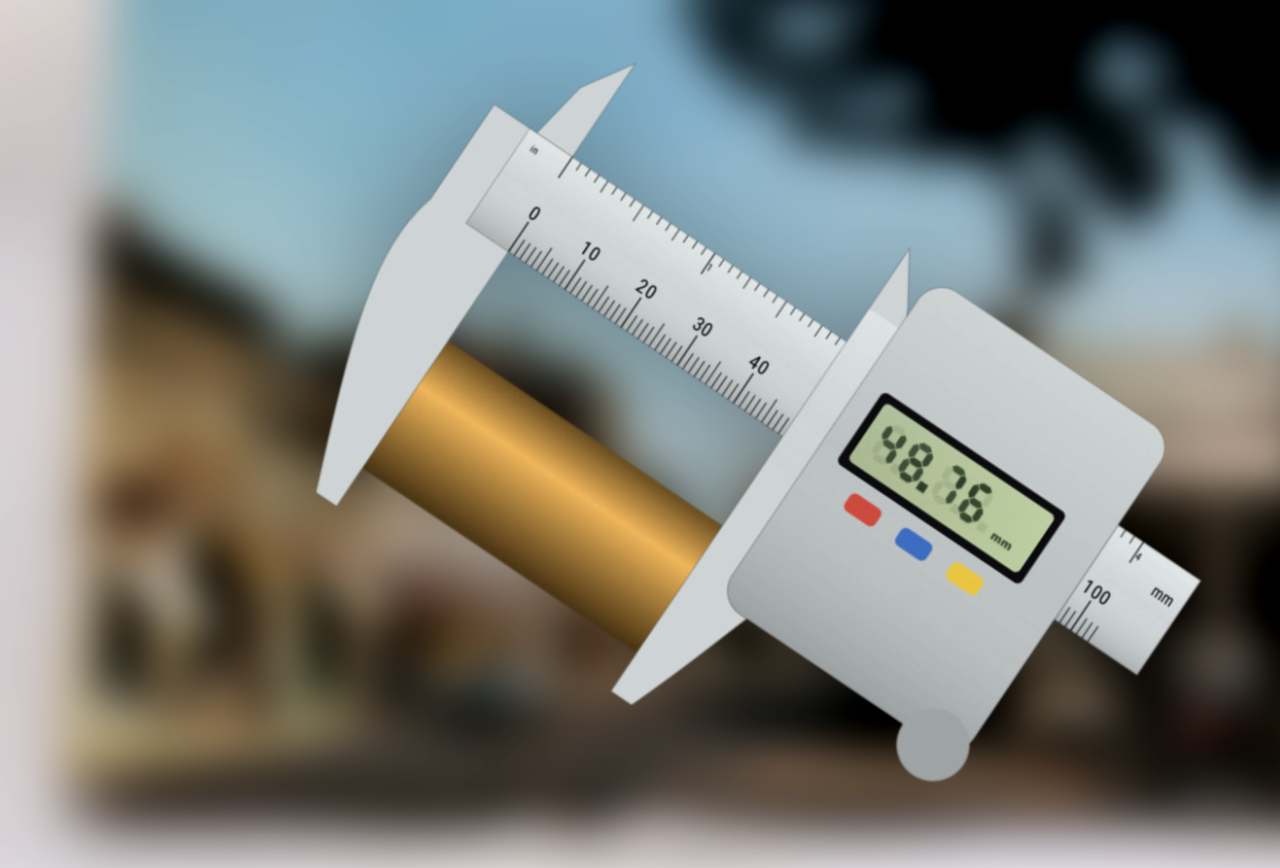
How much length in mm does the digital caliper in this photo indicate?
48.76 mm
